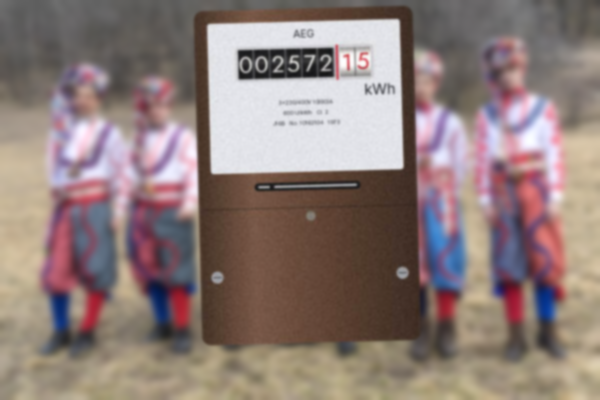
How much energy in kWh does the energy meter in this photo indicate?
2572.15 kWh
